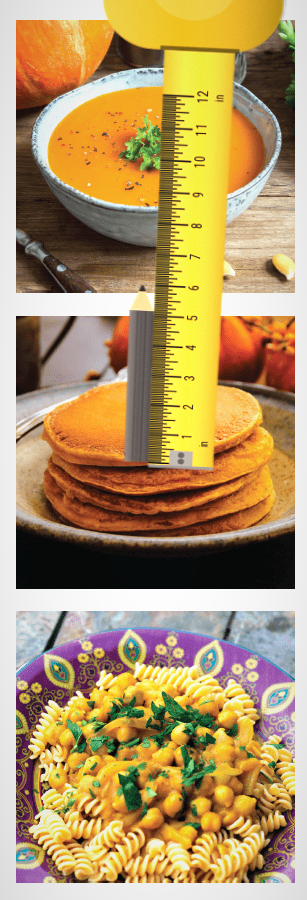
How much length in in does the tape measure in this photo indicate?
6 in
